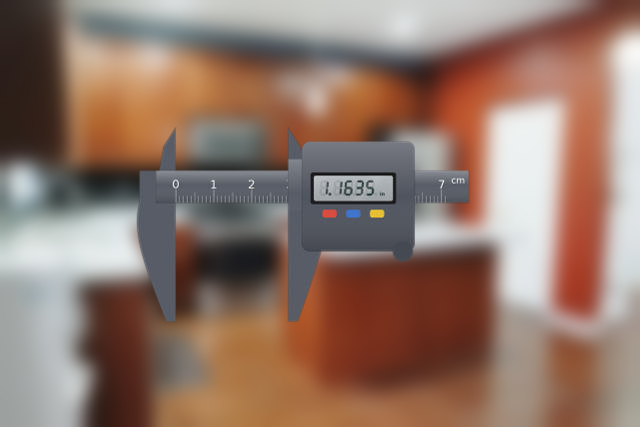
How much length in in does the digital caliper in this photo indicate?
1.1635 in
